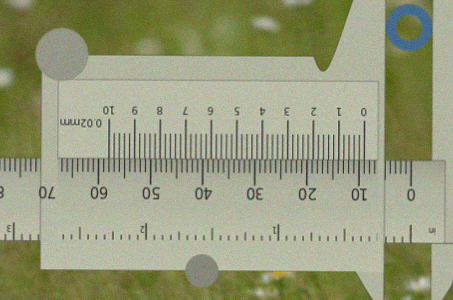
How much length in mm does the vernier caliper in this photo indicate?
9.0 mm
